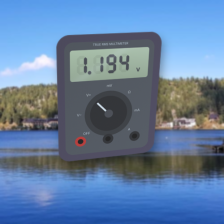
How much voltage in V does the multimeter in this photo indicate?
1.194 V
